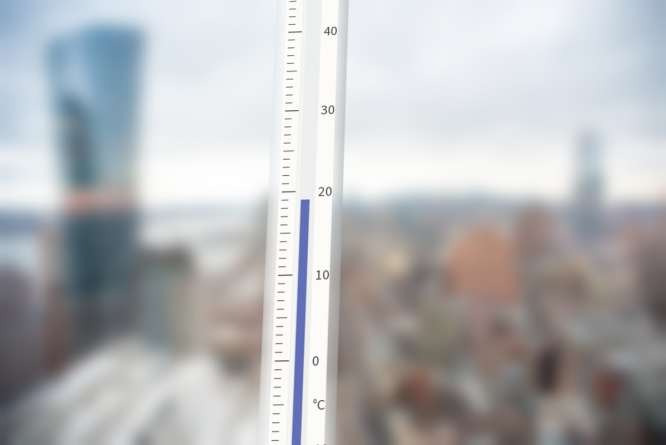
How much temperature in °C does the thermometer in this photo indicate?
19 °C
